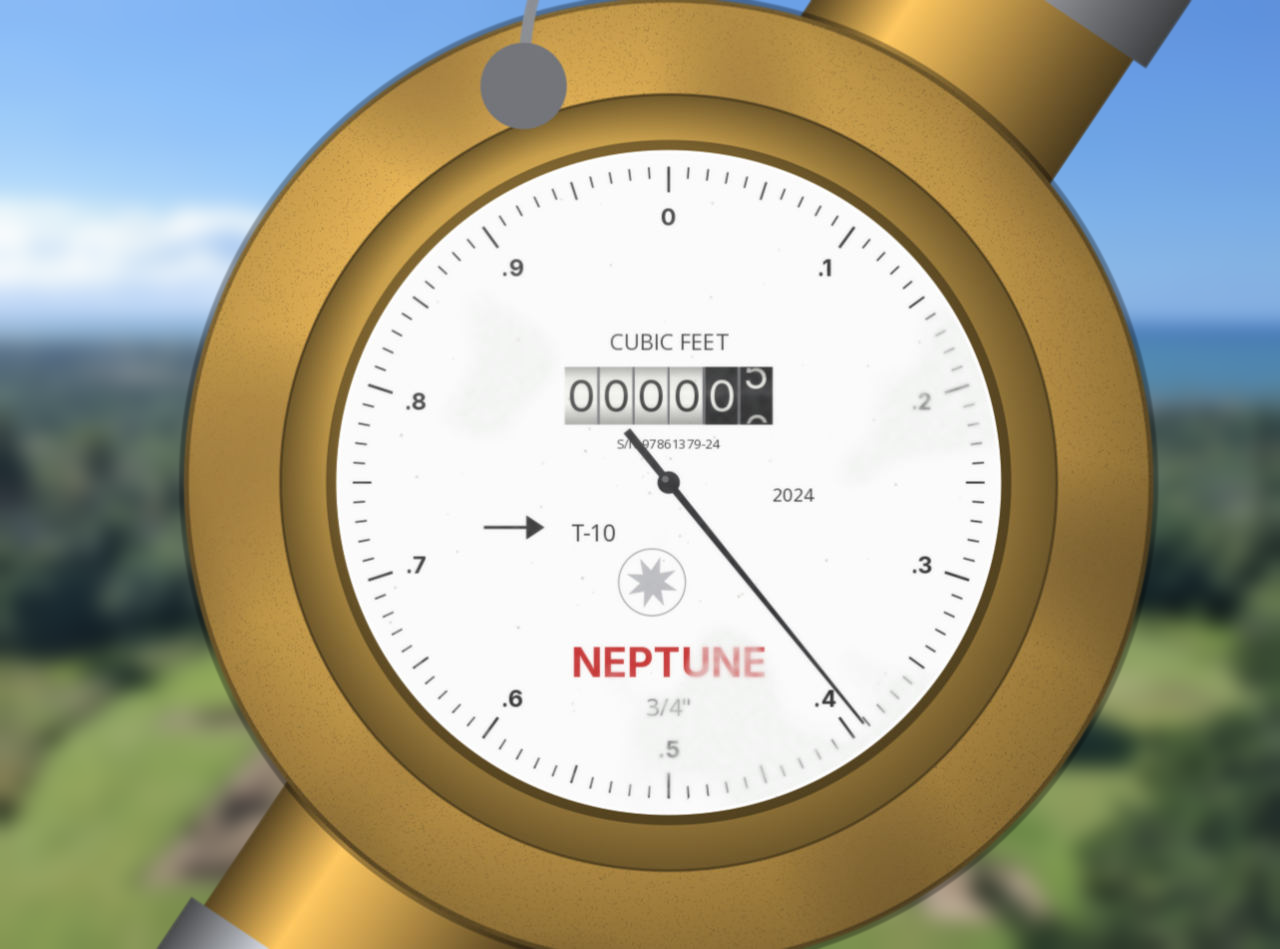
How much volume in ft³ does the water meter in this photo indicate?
5.39 ft³
